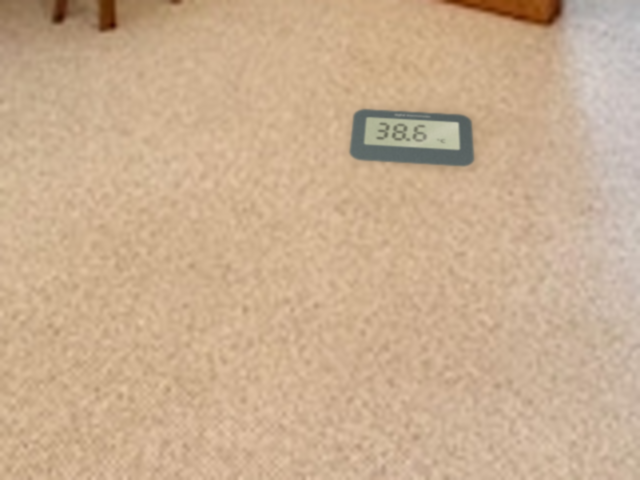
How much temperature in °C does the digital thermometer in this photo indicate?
38.6 °C
